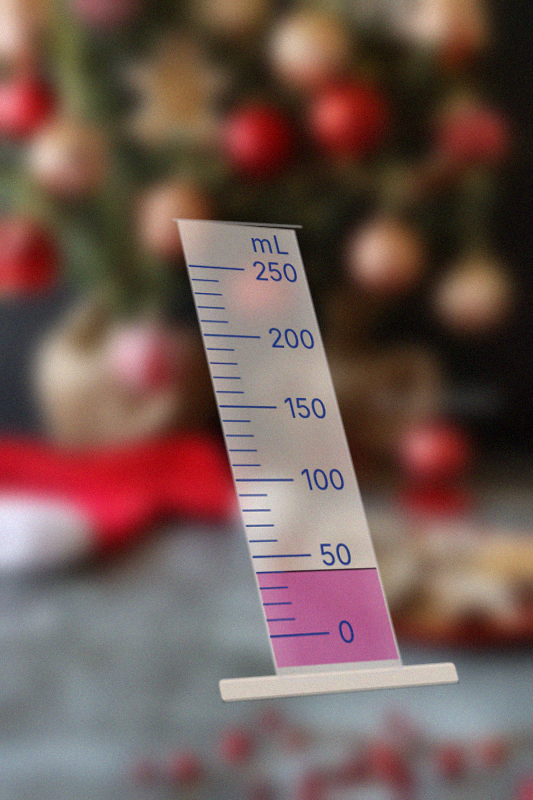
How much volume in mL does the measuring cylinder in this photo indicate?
40 mL
